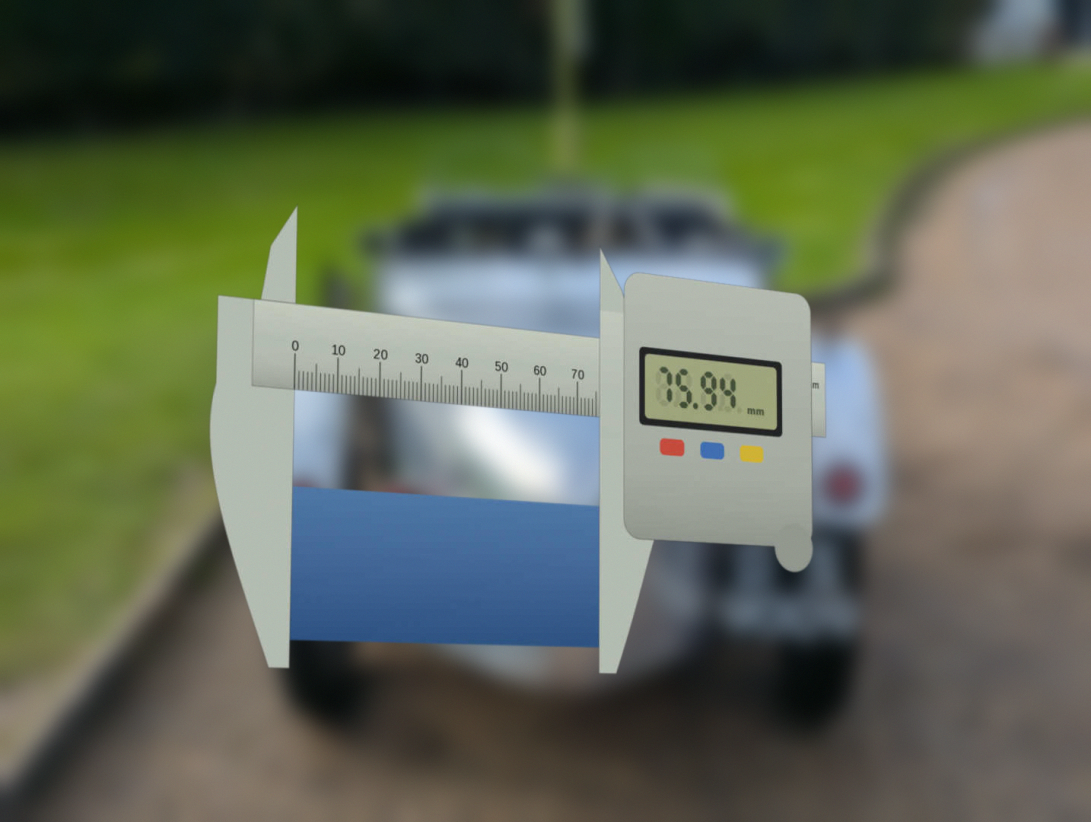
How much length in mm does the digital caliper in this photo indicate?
75.94 mm
